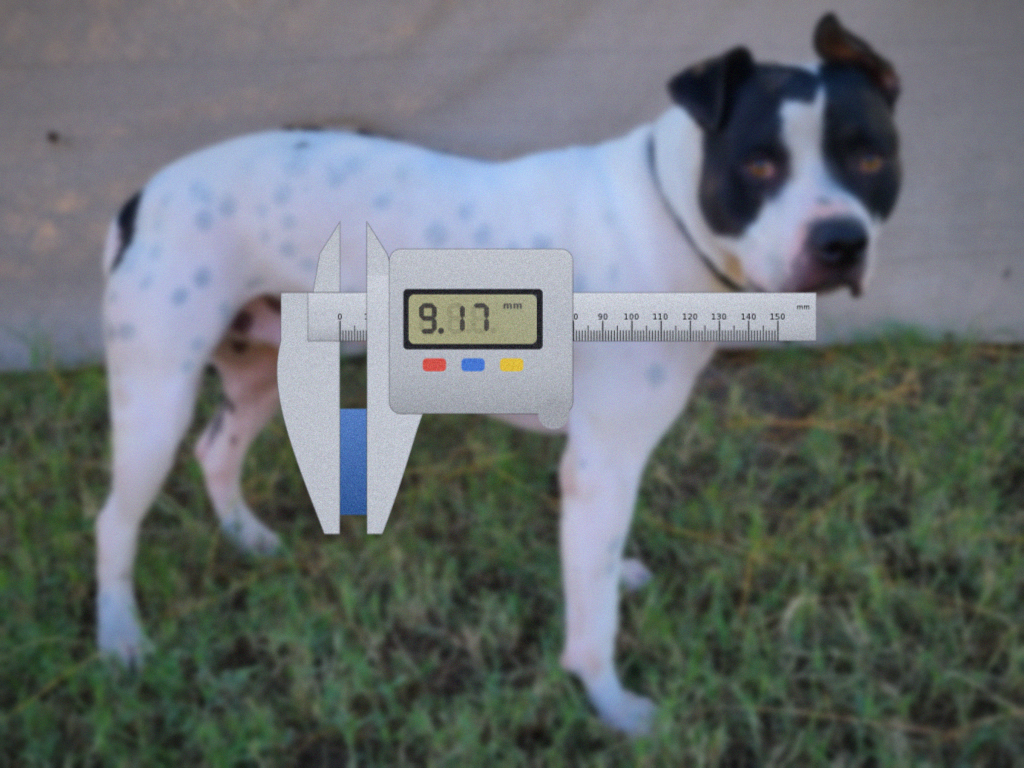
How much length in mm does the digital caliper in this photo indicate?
9.17 mm
